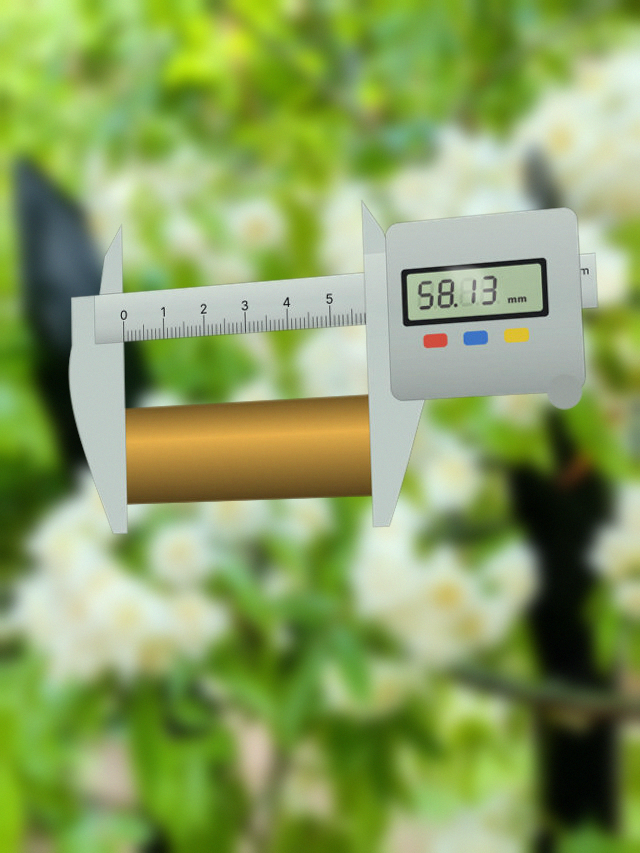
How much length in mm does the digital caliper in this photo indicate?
58.13 mm
